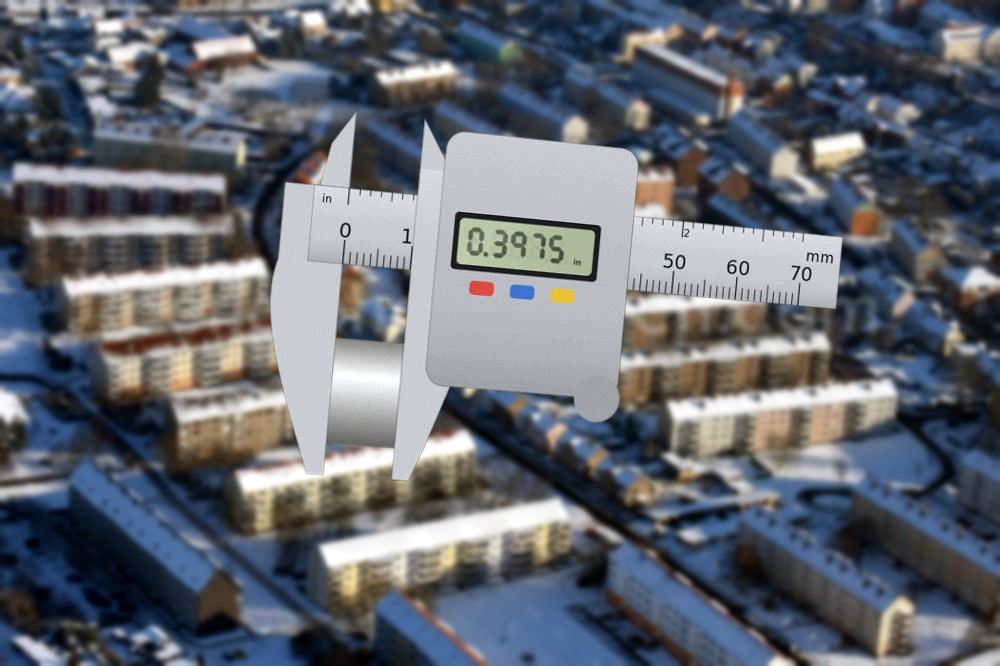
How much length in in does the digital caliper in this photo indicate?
0.3975 in
